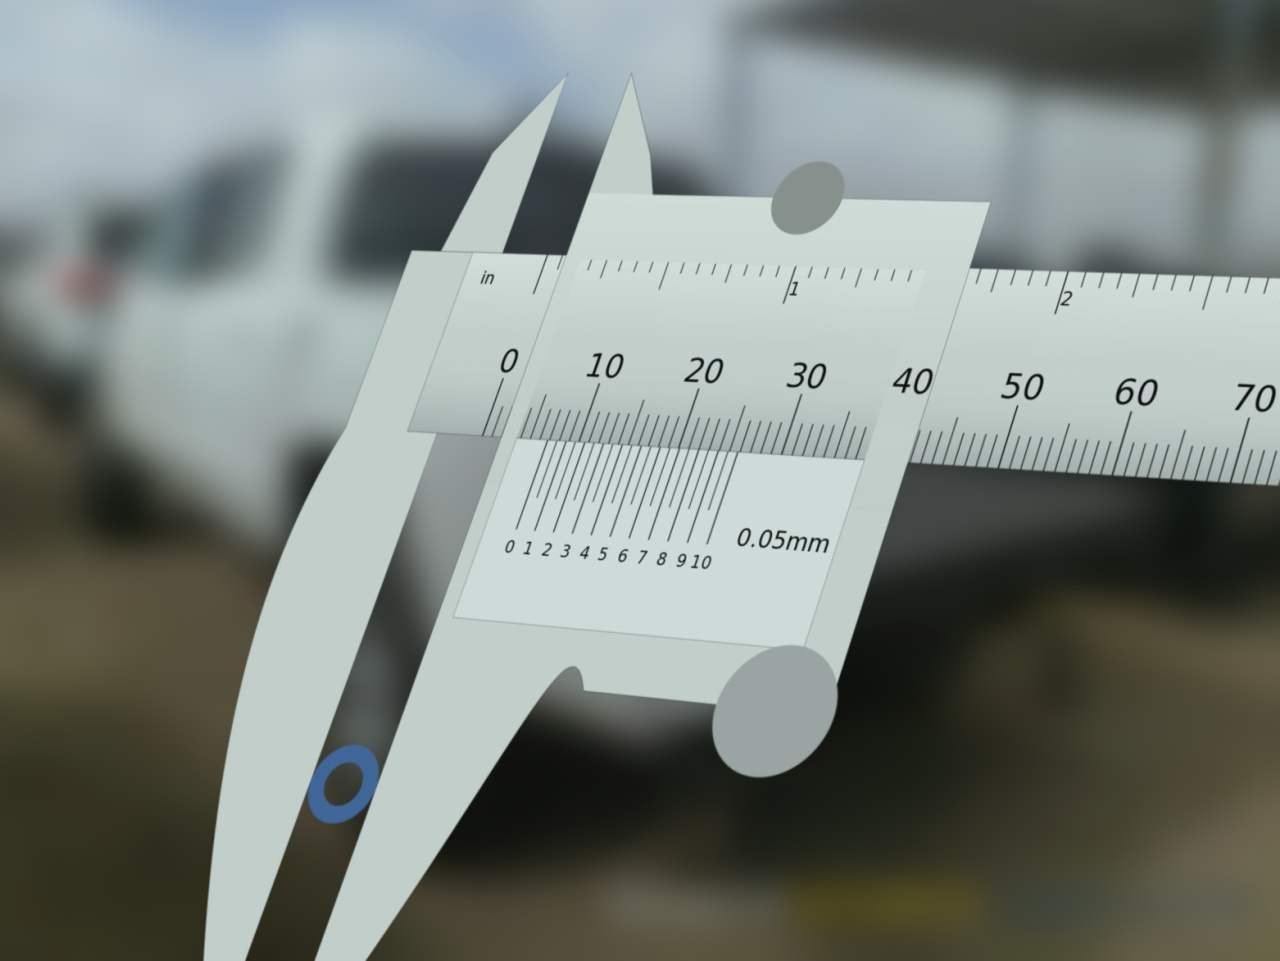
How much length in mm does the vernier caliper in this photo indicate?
6.8 mm
